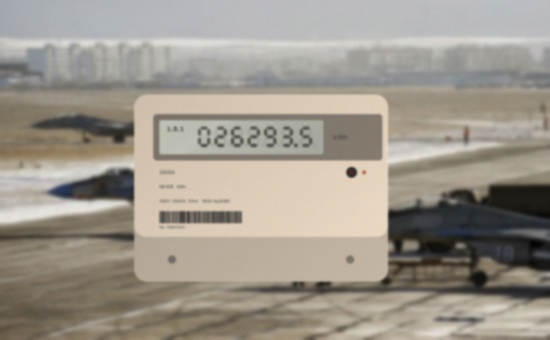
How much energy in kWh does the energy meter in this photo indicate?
26293.5 kWh
